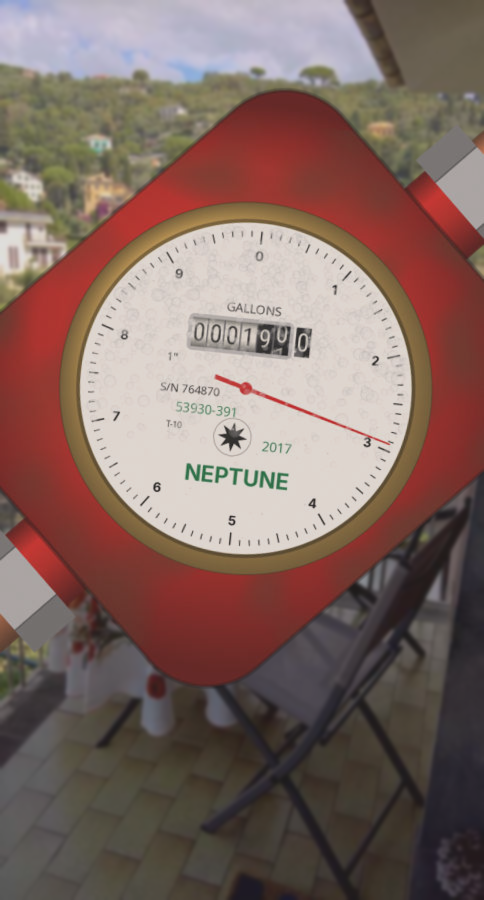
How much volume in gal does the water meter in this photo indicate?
1902.9 gal
